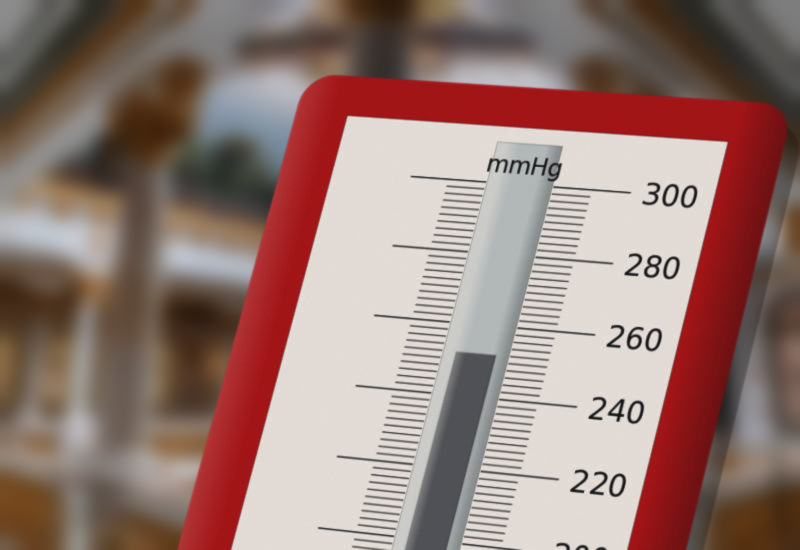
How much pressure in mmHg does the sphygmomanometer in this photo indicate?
252 mmHg
